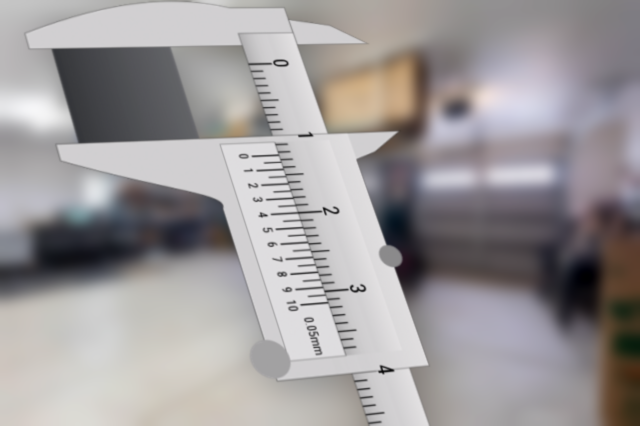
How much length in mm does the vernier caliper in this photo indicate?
12.4 mm
